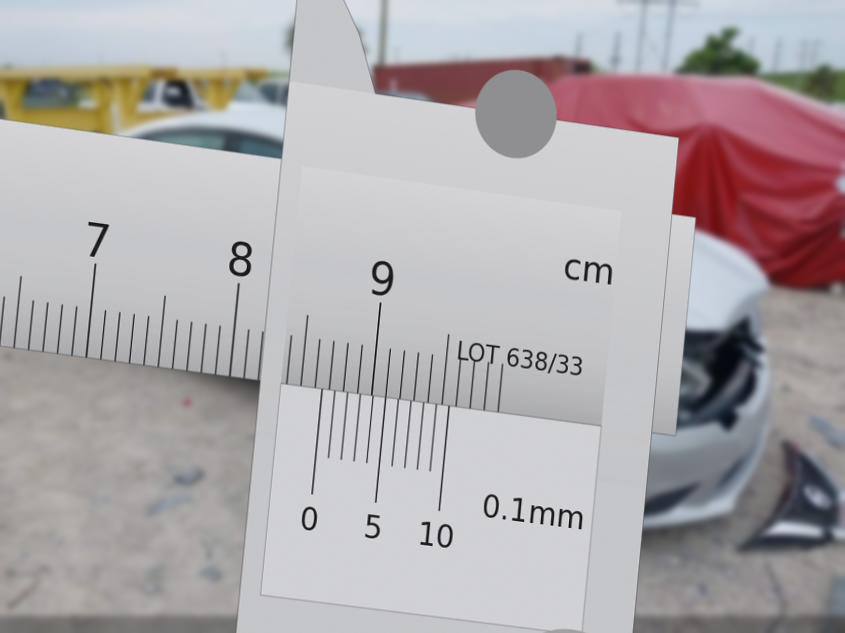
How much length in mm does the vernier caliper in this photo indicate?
86.5 mm
